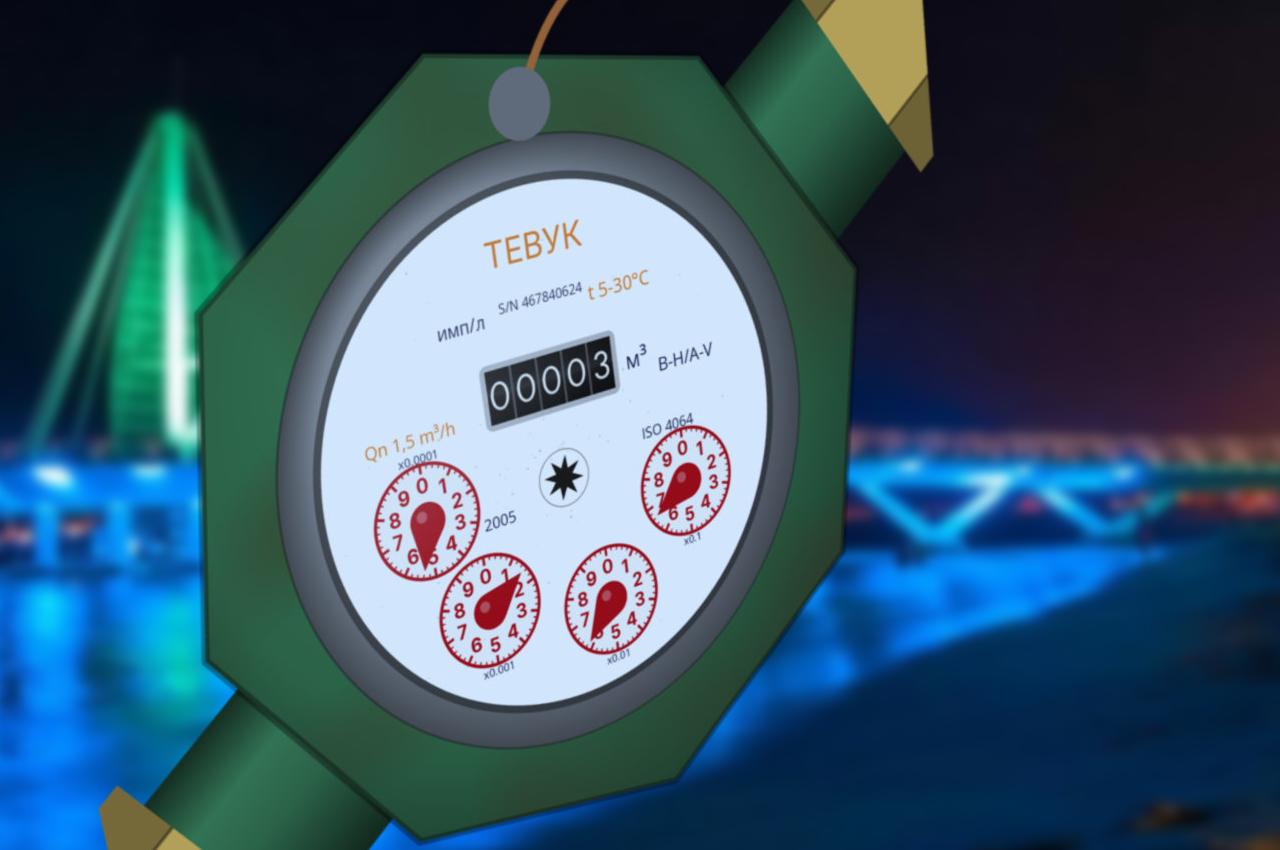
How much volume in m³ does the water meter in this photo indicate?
3.6615 m³
